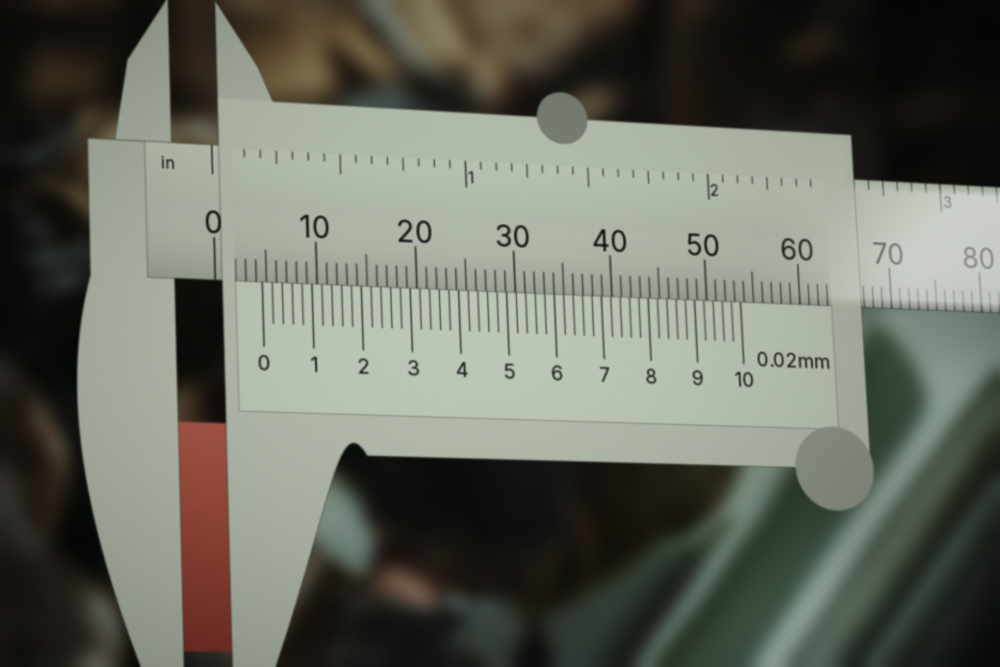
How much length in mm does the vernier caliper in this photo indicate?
4.6 mm
